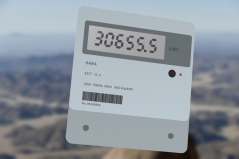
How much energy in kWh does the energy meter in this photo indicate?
30655.5 kWh
